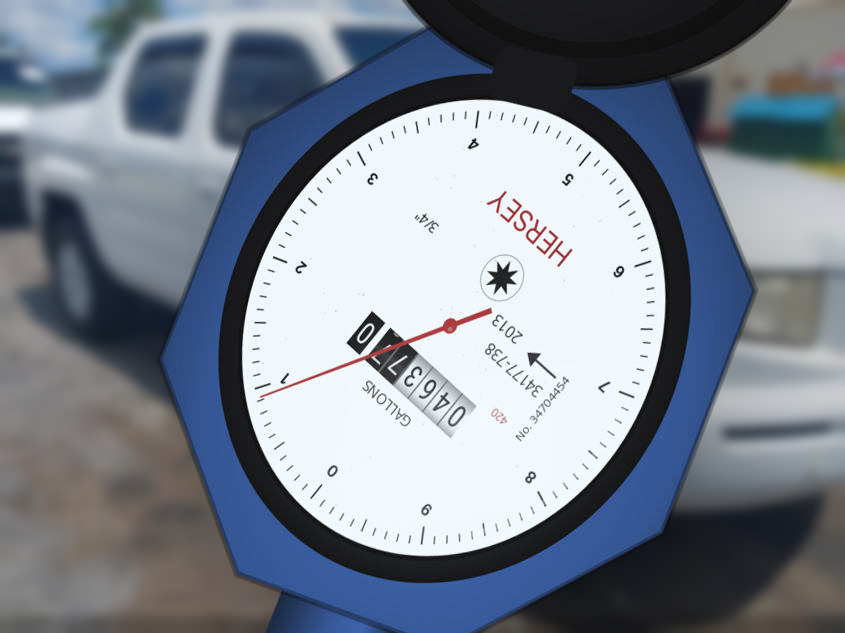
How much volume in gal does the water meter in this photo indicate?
463770.9 gal
